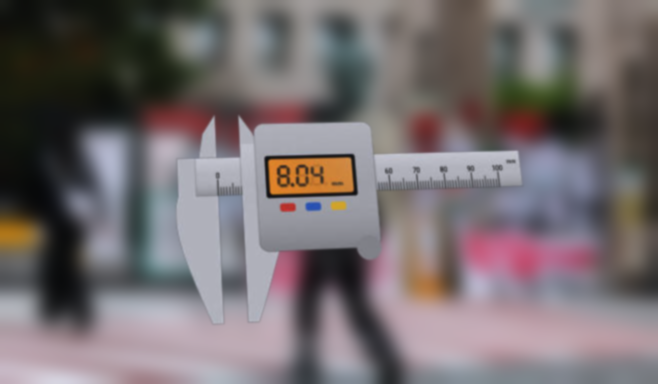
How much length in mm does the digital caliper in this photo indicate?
8.04 mm
